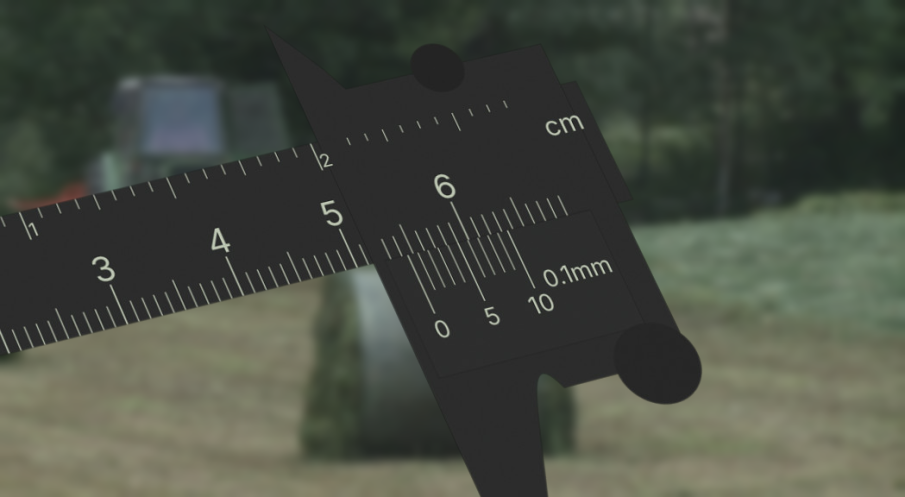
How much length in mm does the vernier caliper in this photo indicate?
54.5 mm
